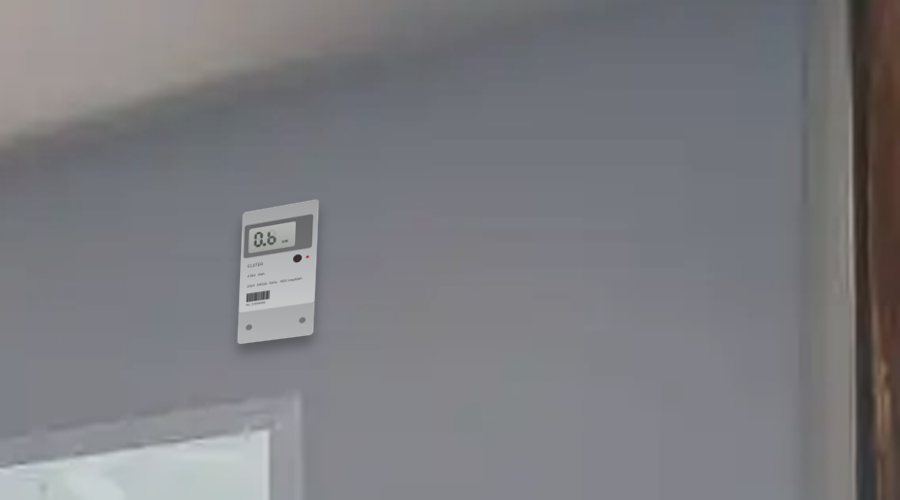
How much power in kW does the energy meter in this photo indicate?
0.6 kW
